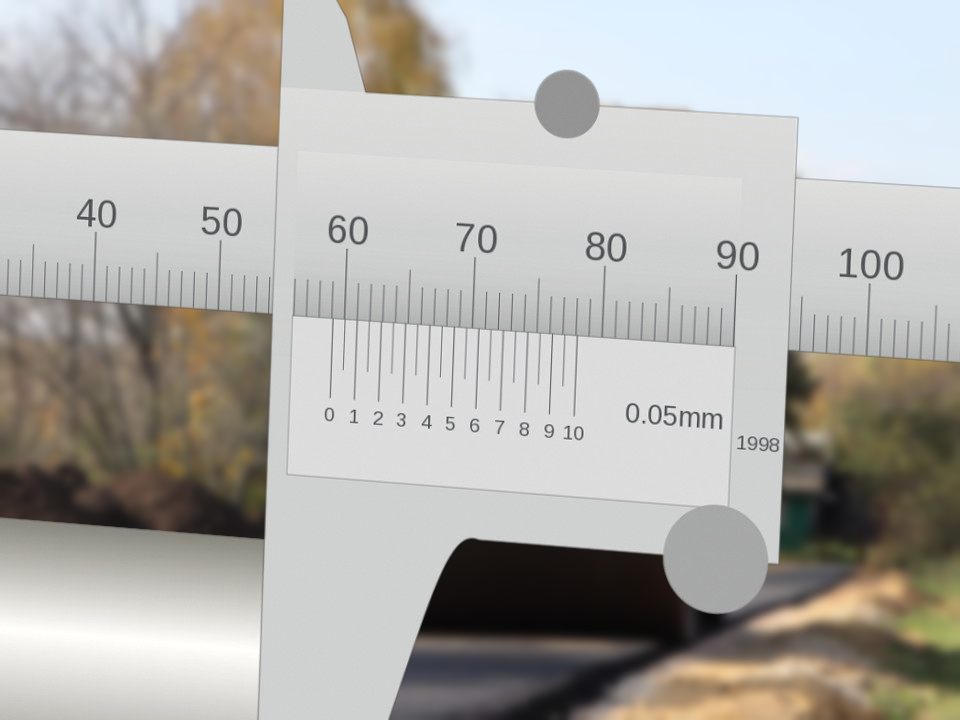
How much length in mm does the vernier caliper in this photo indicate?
59.1 mm
